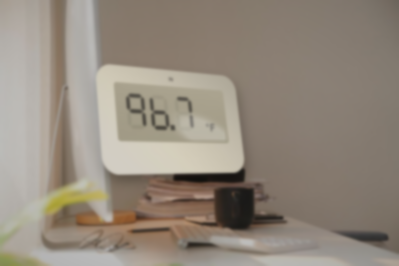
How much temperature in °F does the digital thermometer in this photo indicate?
96.7 °F
